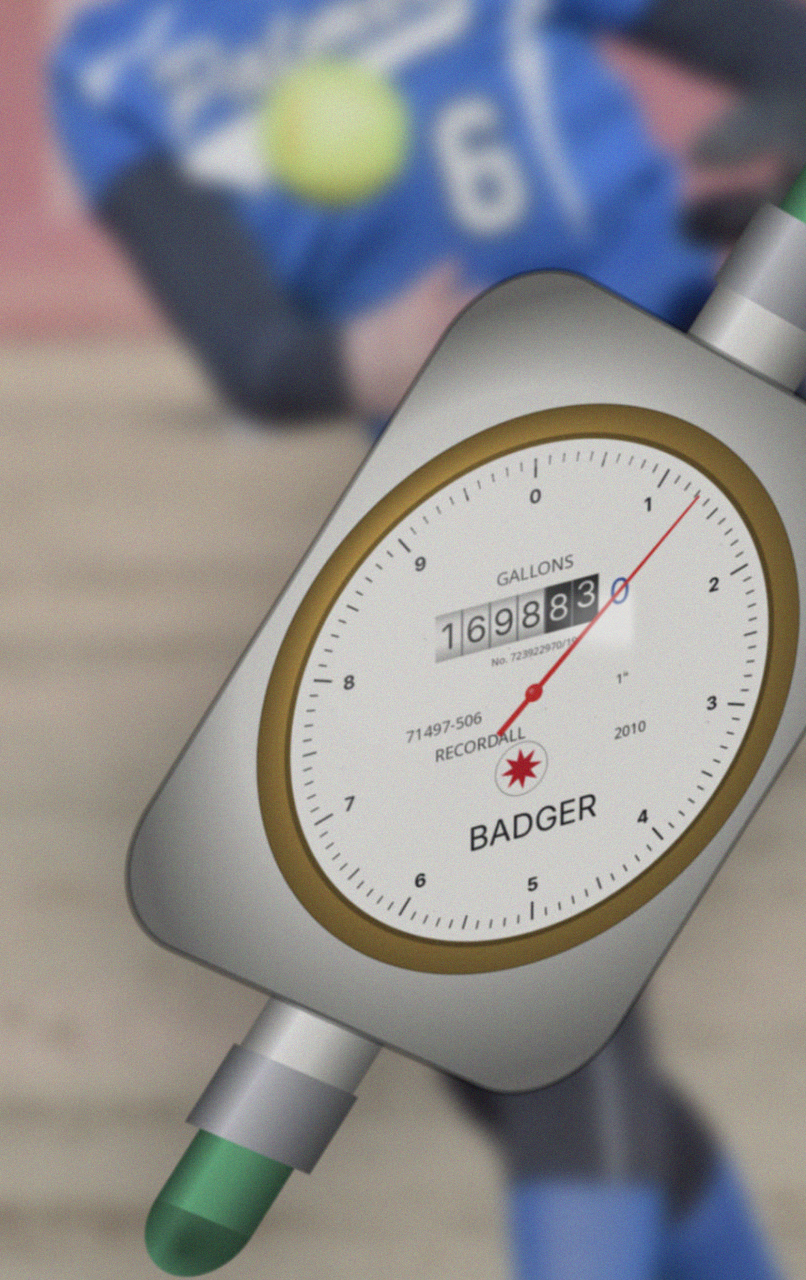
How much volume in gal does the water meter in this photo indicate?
1698831.3 gal
